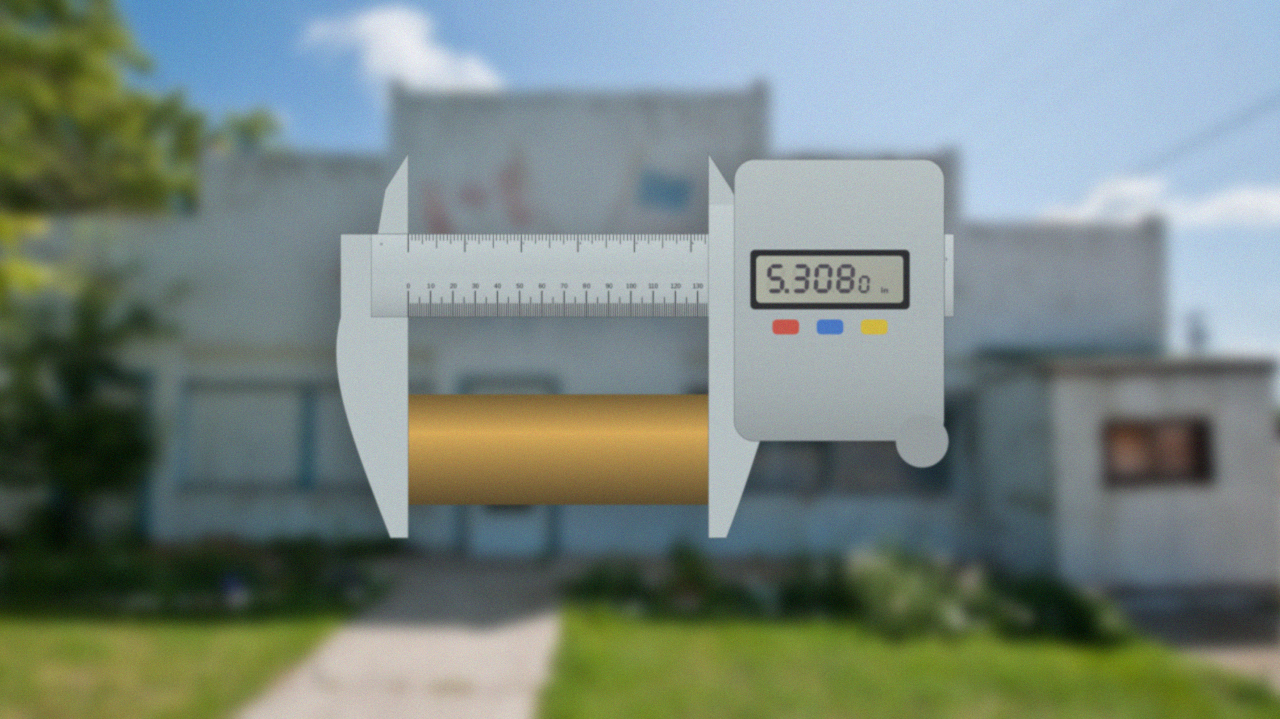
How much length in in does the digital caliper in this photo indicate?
5.3080 in
